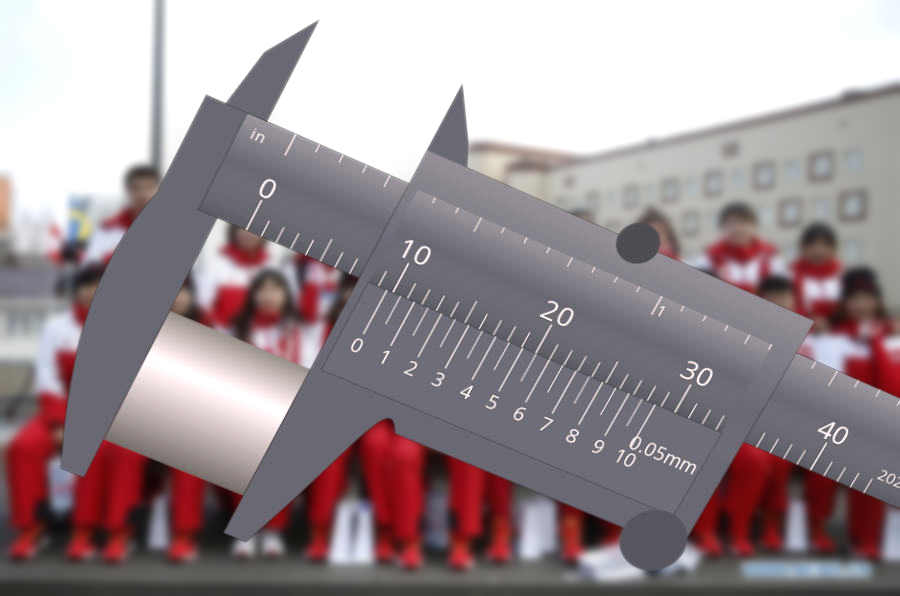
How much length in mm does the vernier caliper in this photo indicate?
9.6 mm
